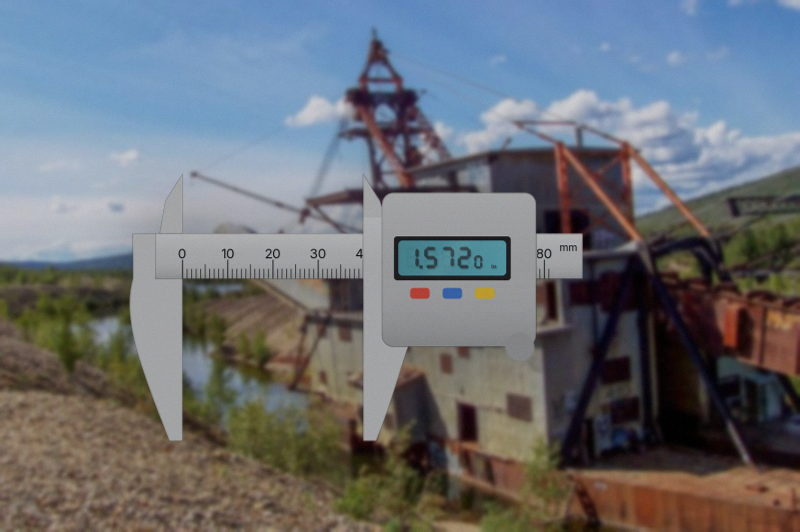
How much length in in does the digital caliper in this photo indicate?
1.5720 in
